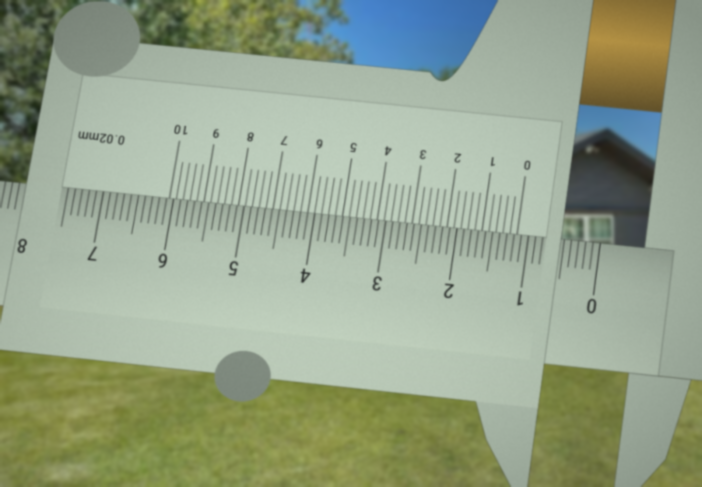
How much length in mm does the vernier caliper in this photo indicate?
11.6 mm
